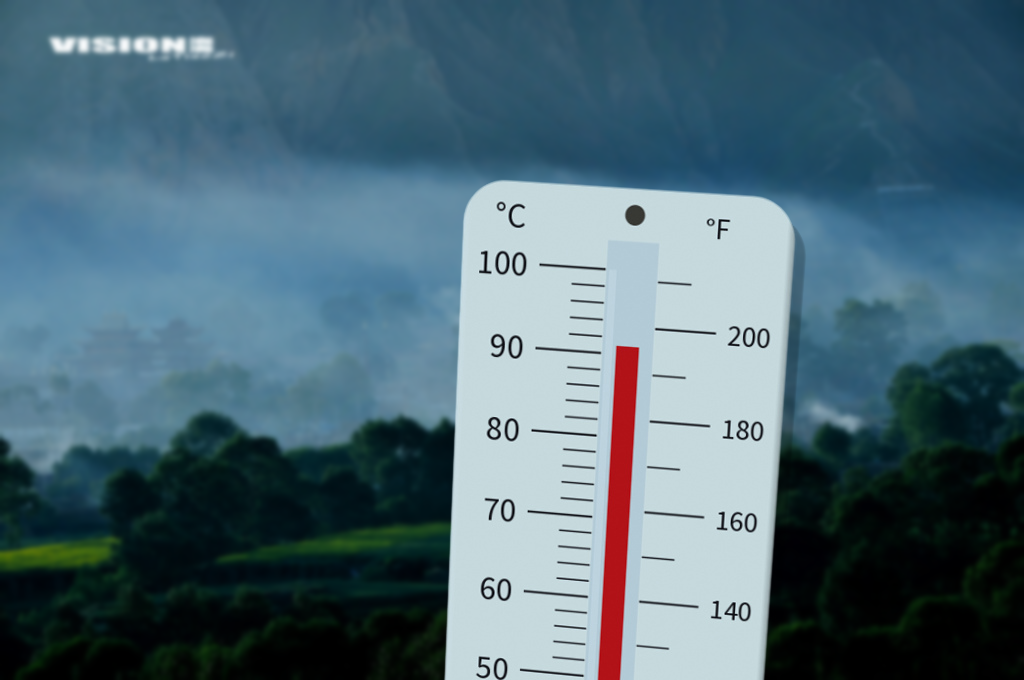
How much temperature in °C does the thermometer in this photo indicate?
91 °C
